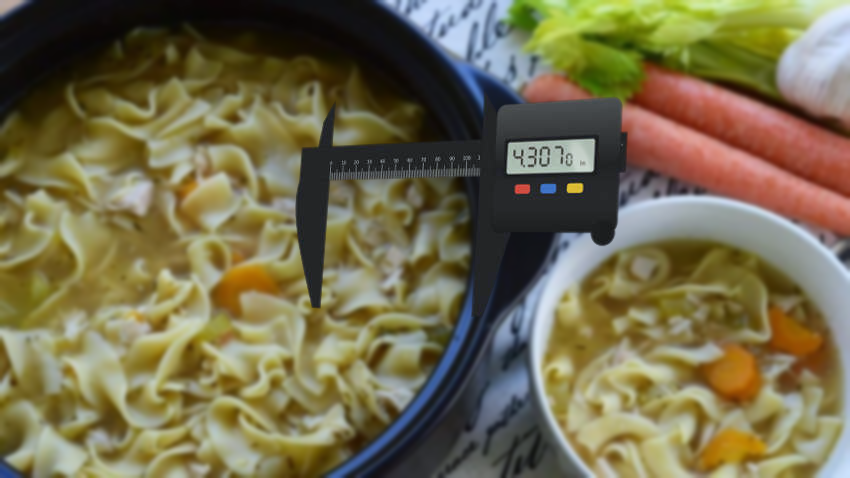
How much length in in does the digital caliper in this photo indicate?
4.3070 in
